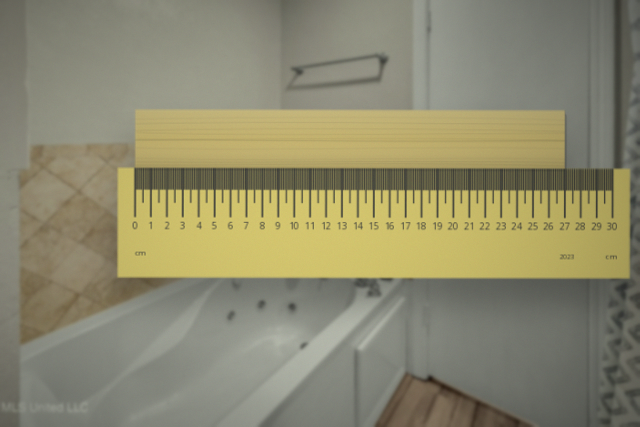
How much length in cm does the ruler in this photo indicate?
27 cm
